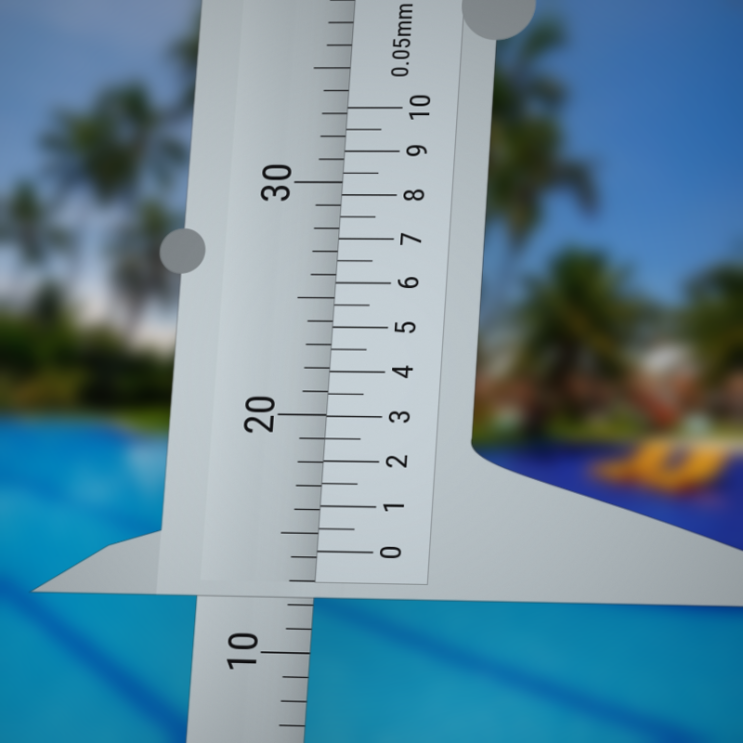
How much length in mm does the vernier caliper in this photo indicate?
14.25 mm
